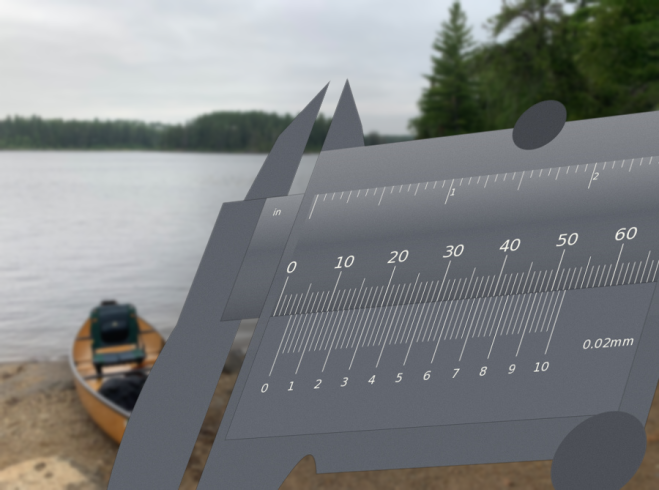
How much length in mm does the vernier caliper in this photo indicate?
3.4 mm
